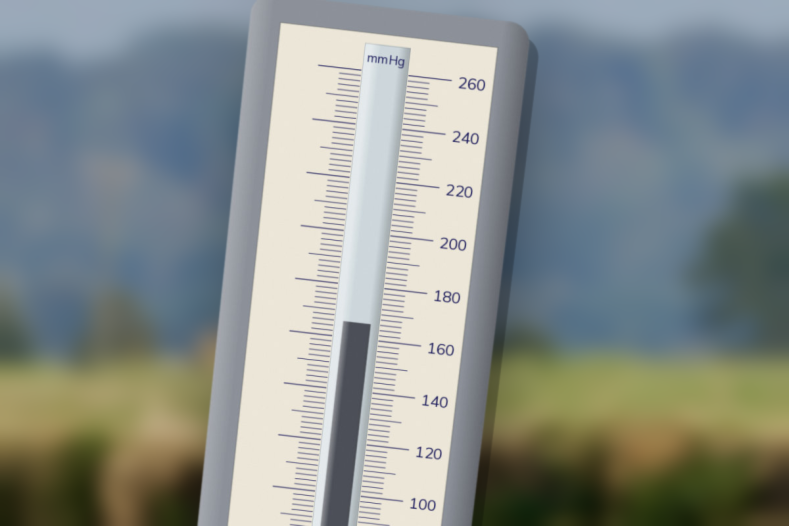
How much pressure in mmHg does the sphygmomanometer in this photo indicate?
166 mmHg
